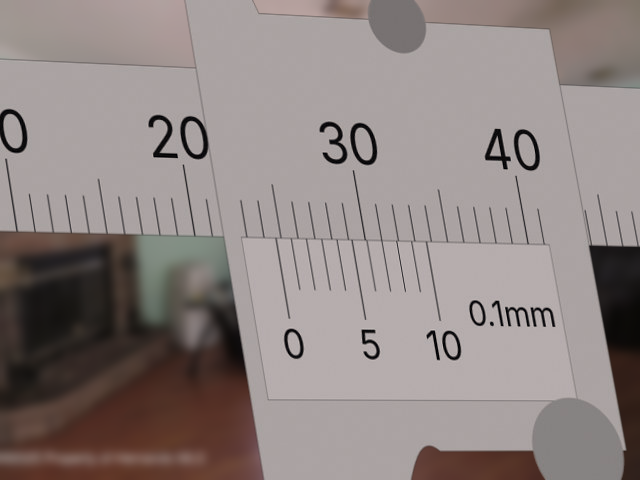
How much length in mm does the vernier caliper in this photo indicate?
24.7 mm
